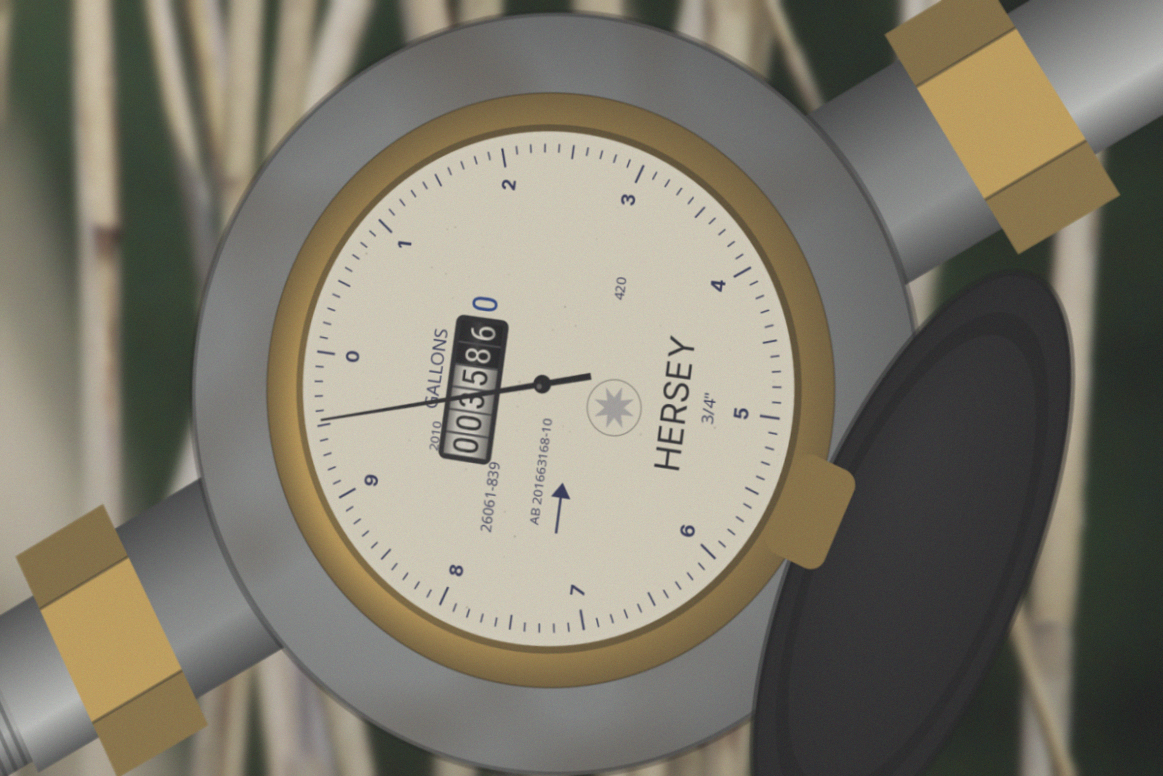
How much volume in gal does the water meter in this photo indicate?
35859.5 gal
